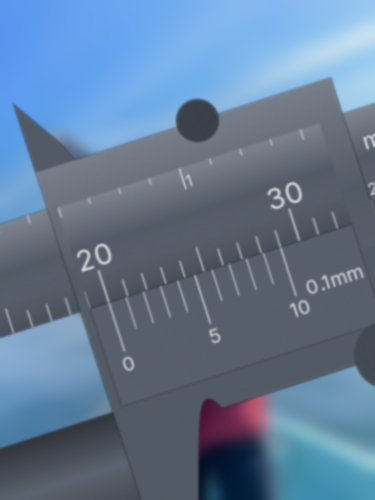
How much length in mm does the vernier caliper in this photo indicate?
20.0 mm
